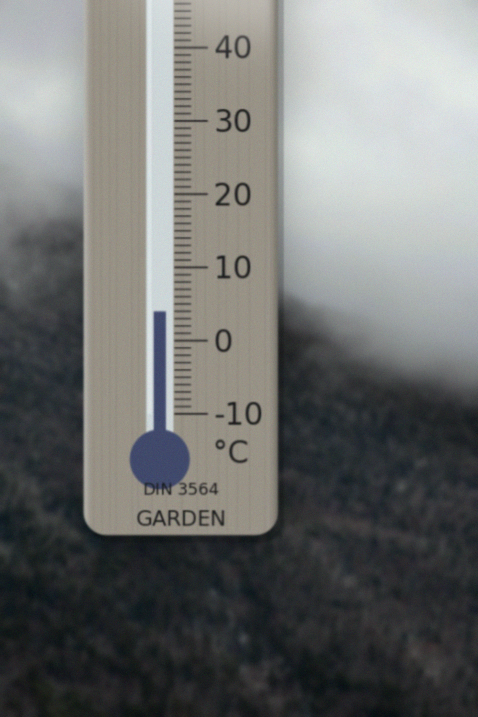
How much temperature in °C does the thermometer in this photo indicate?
4 °C
